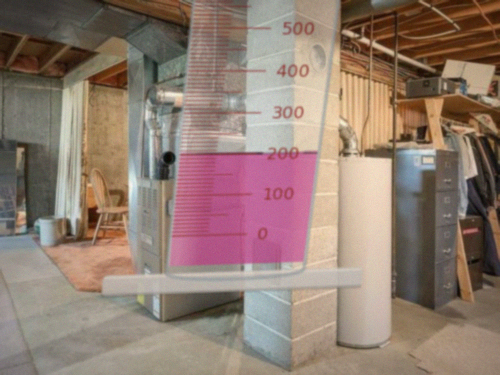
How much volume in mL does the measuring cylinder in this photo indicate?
200 mL
